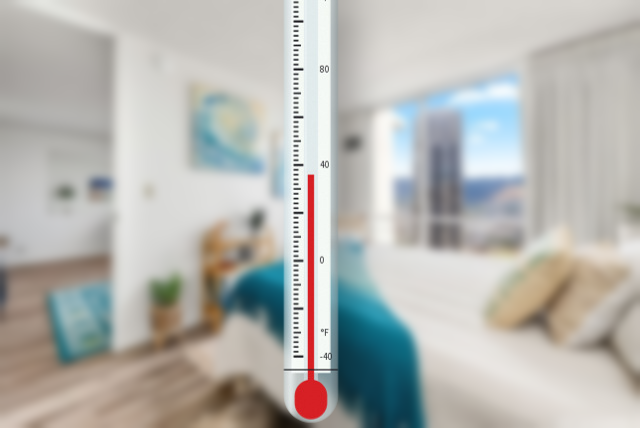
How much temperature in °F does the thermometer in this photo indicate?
36 °F
